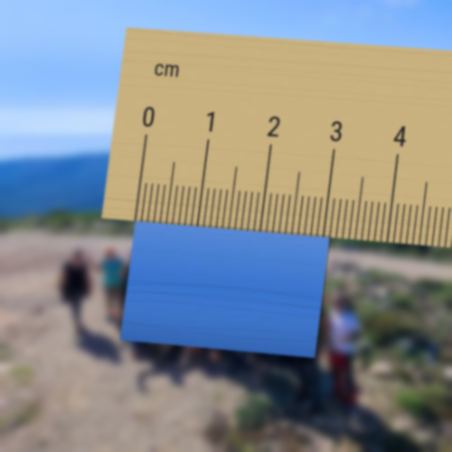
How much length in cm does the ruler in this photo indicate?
3.1 cm
